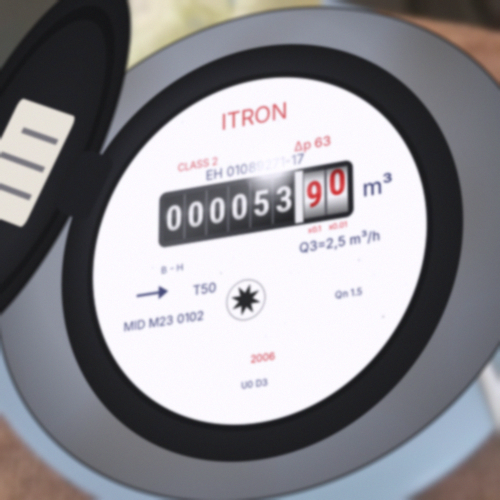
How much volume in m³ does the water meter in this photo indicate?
53.90 m³
